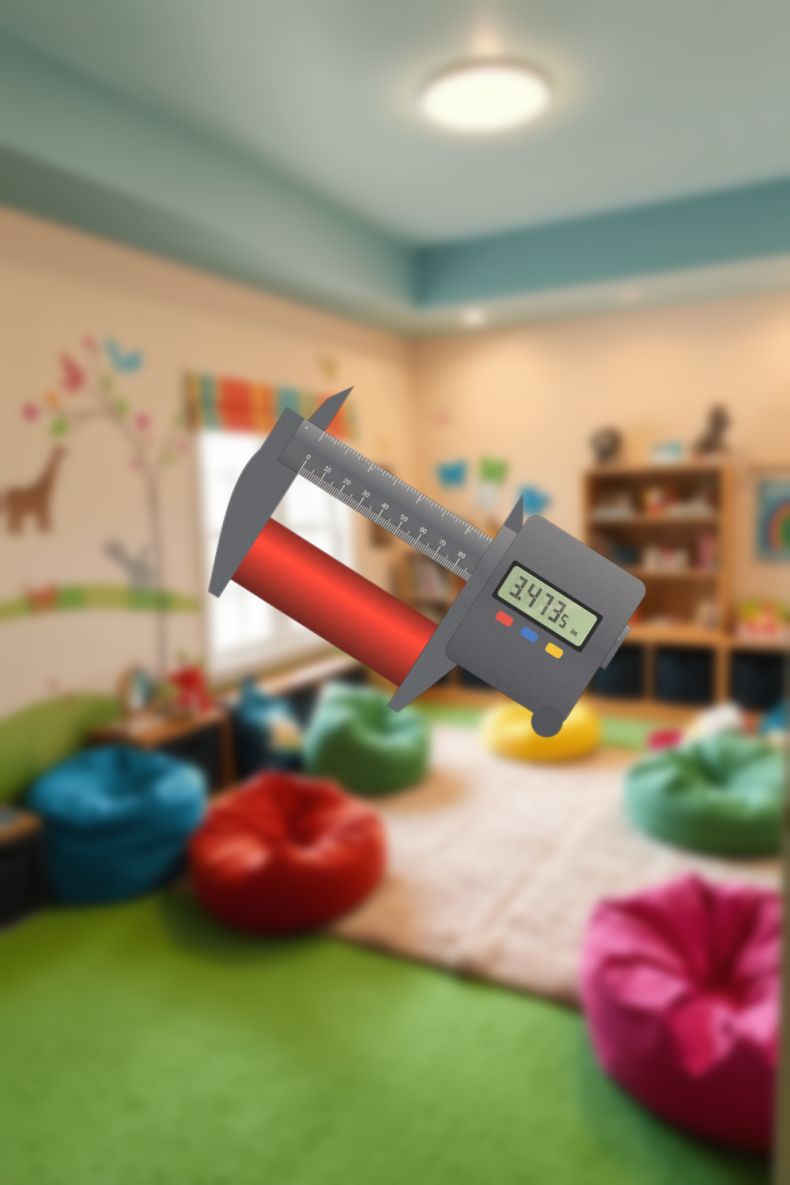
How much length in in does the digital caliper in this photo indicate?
3.4735 in
